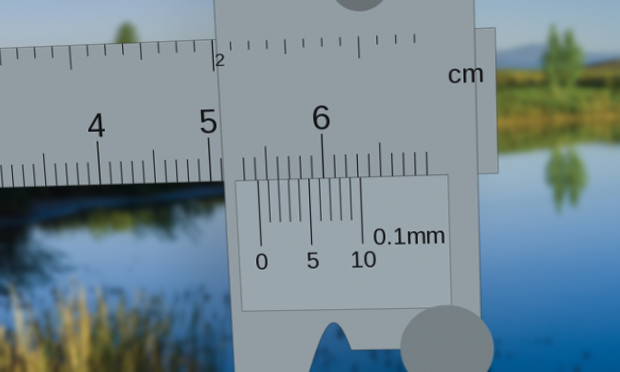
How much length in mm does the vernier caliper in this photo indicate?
54.2 mm
